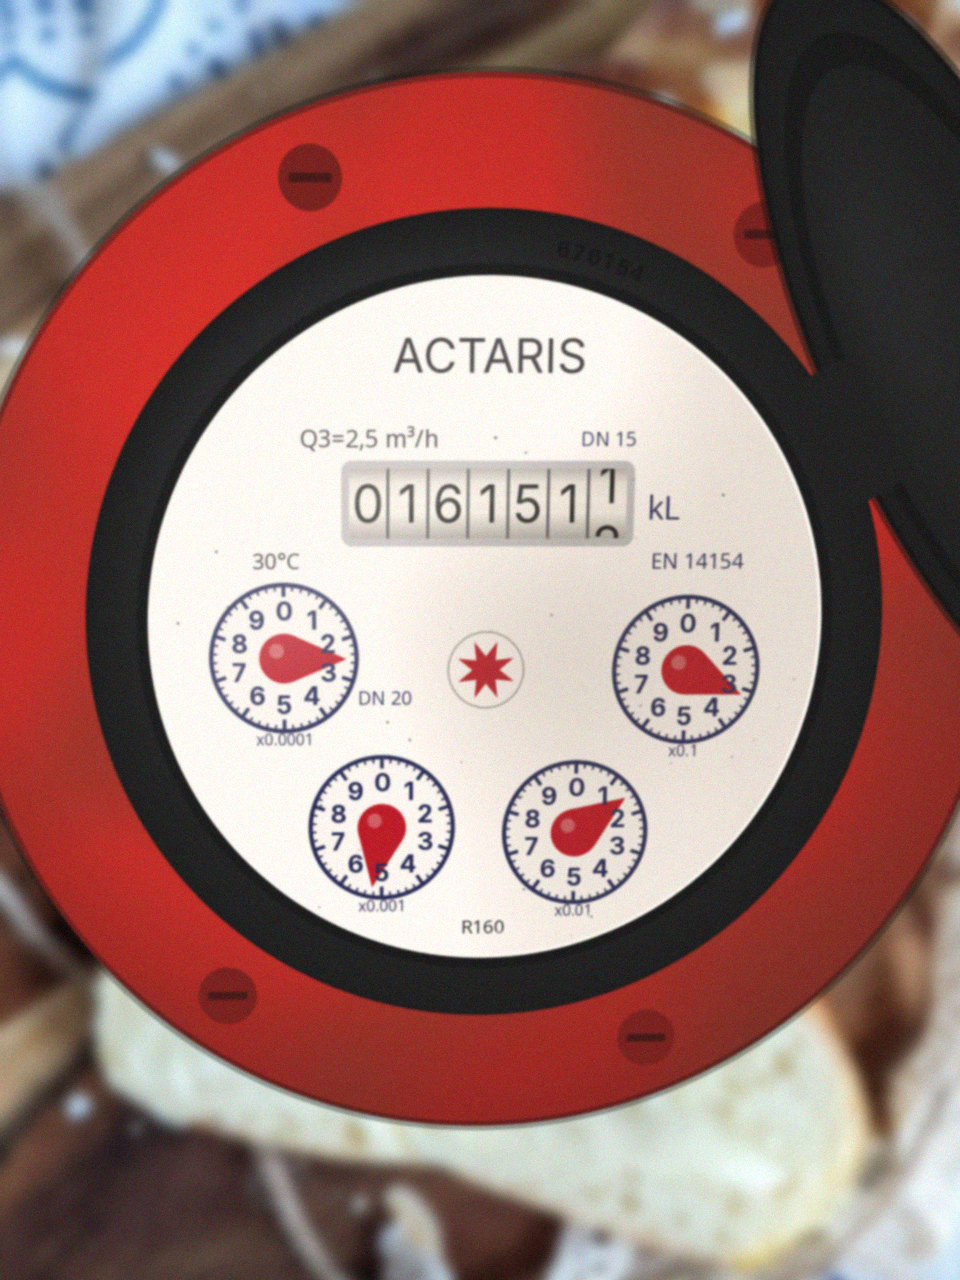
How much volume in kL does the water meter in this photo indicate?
161511.3152 kL
